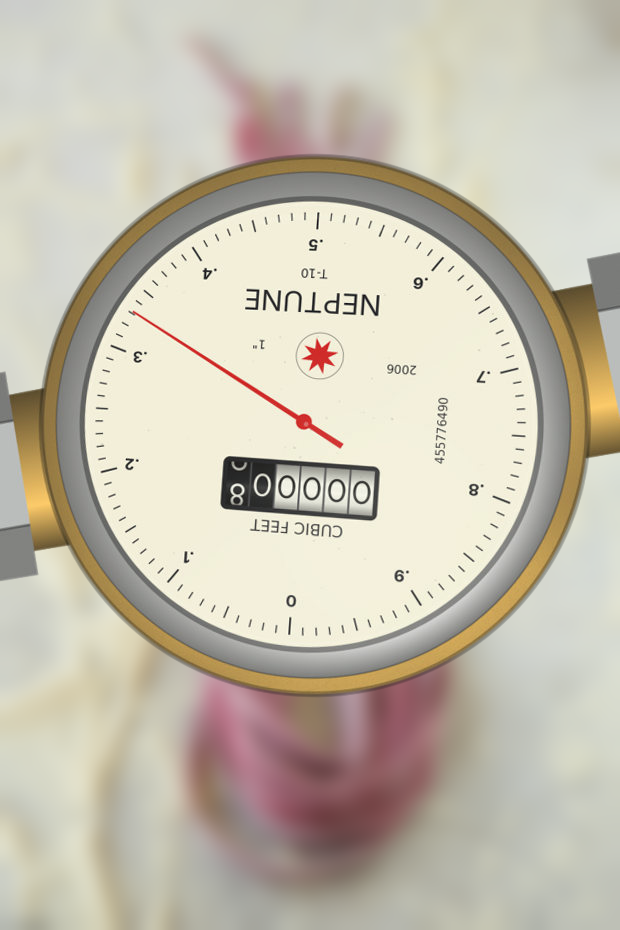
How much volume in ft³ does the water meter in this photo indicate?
8.33 ft³
